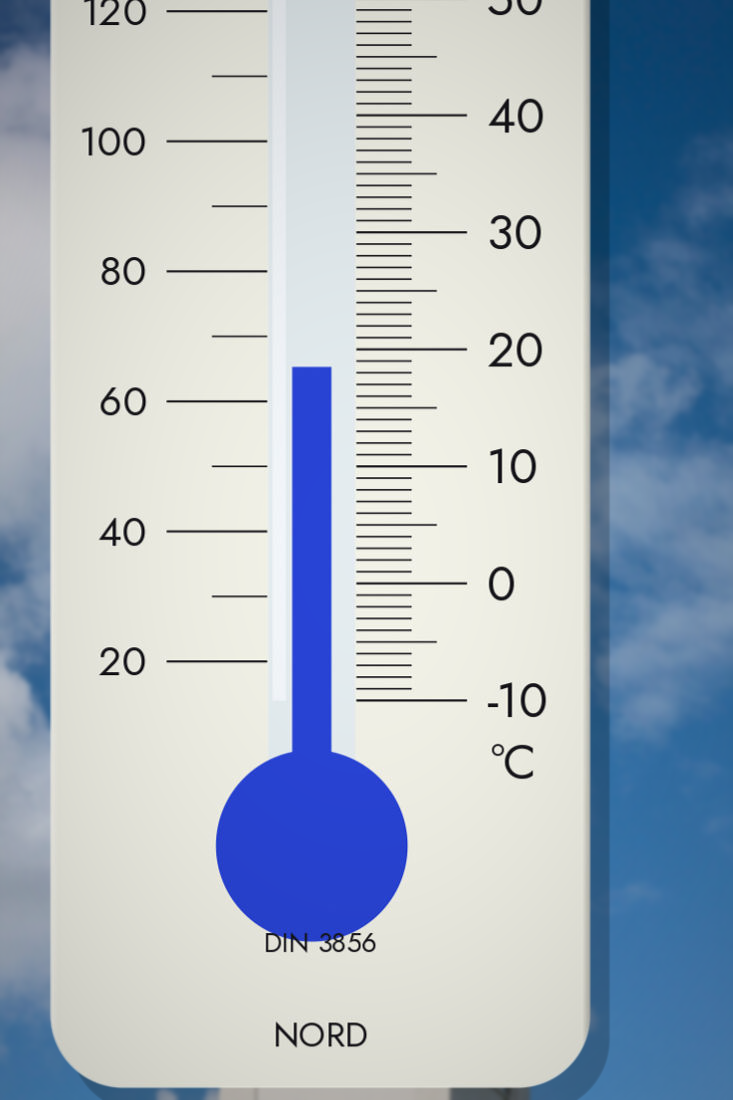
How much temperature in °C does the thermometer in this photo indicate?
18.5 °C
